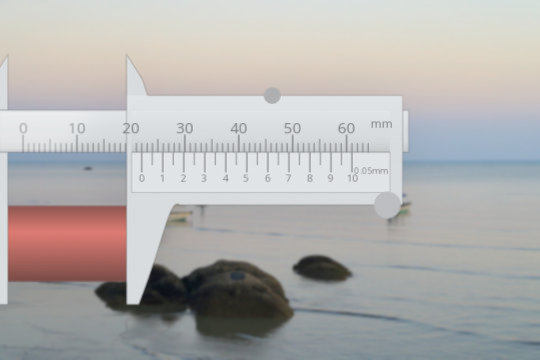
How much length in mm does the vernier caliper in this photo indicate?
22.0 mm
